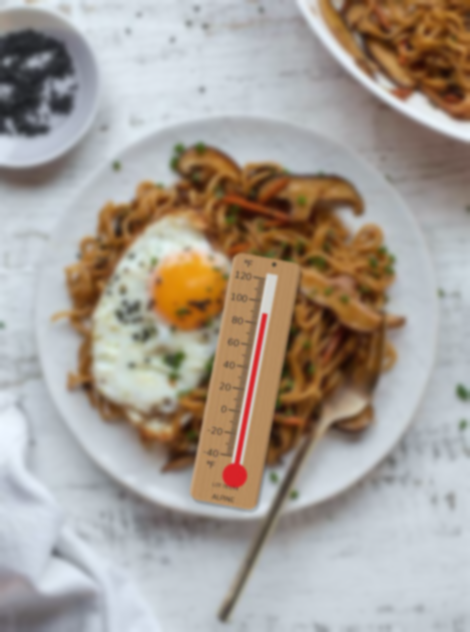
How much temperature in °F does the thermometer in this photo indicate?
90 °F
